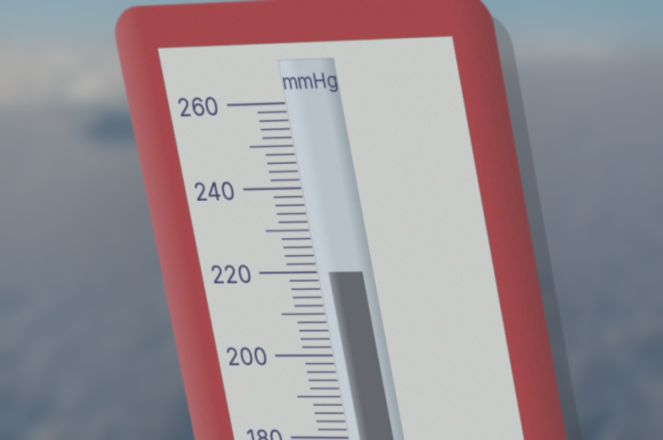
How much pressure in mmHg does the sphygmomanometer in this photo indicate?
220 mmHg
